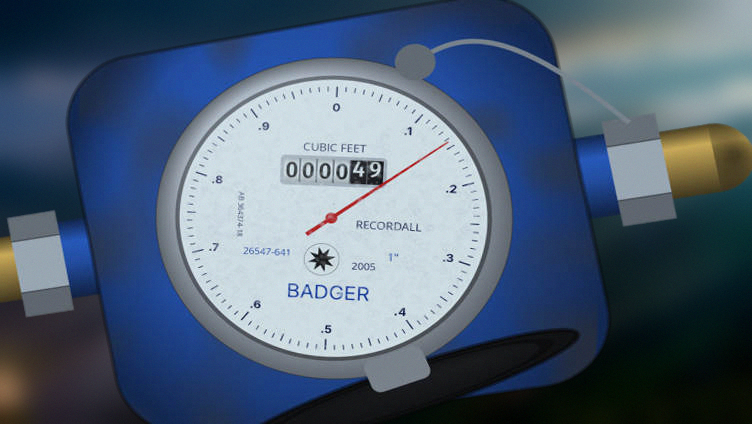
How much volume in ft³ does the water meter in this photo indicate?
49.14 ft³
